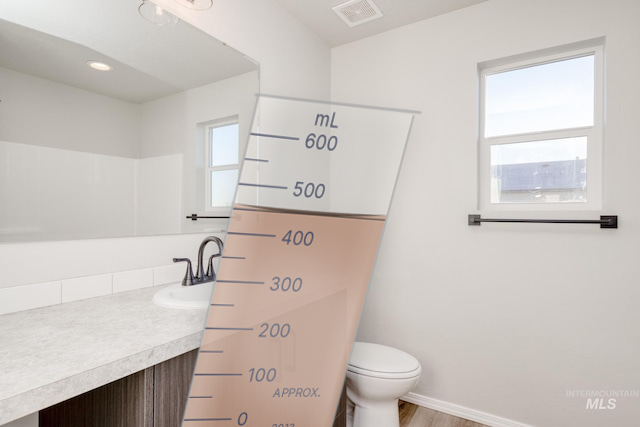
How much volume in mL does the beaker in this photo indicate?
450 mL
